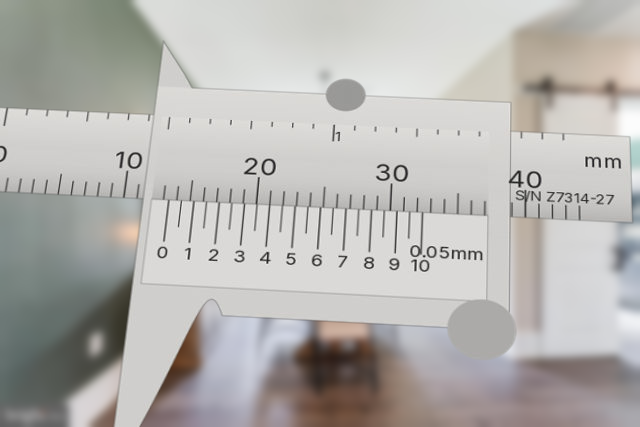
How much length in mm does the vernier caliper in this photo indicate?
13.4 mm
